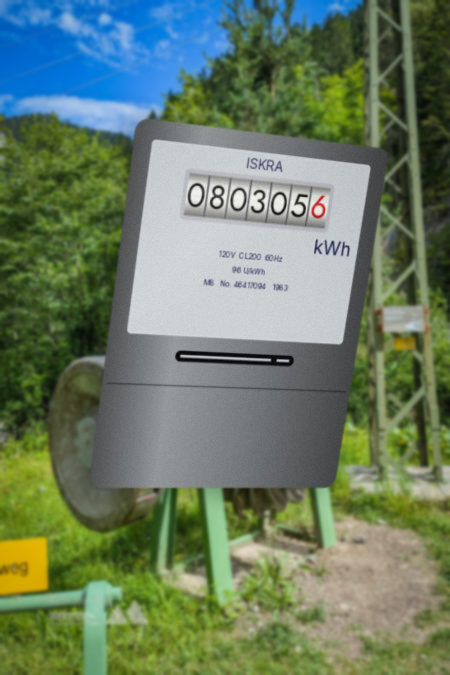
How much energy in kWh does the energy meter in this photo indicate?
80305.6 kWh
